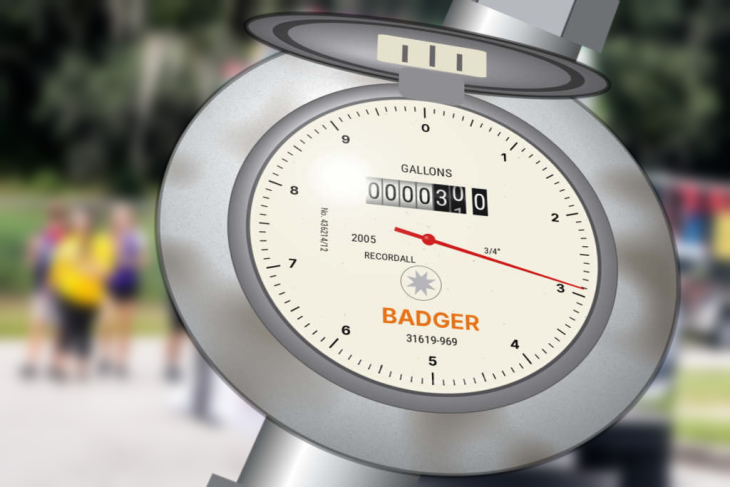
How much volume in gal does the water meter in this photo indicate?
302.9 gal
